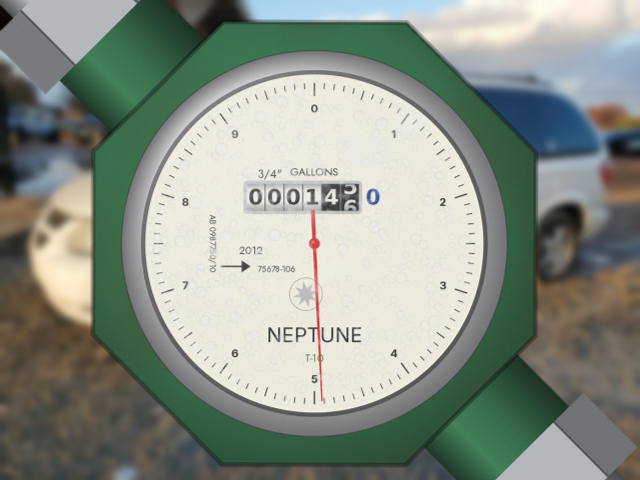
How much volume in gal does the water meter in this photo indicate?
1454.9 gal
